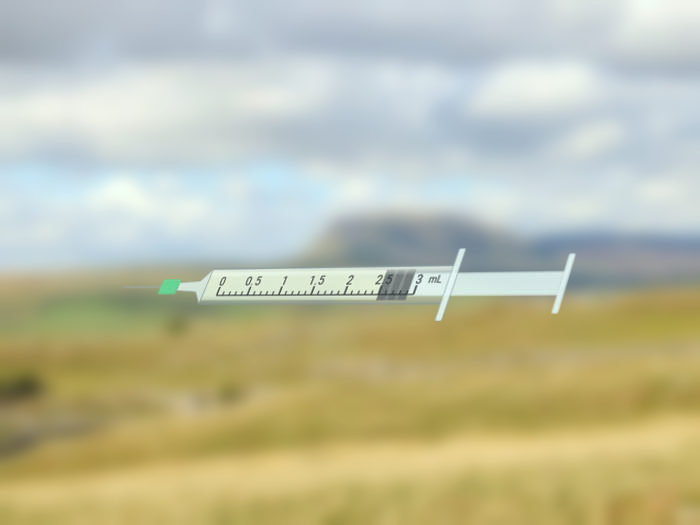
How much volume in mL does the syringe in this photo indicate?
2.5 mL
